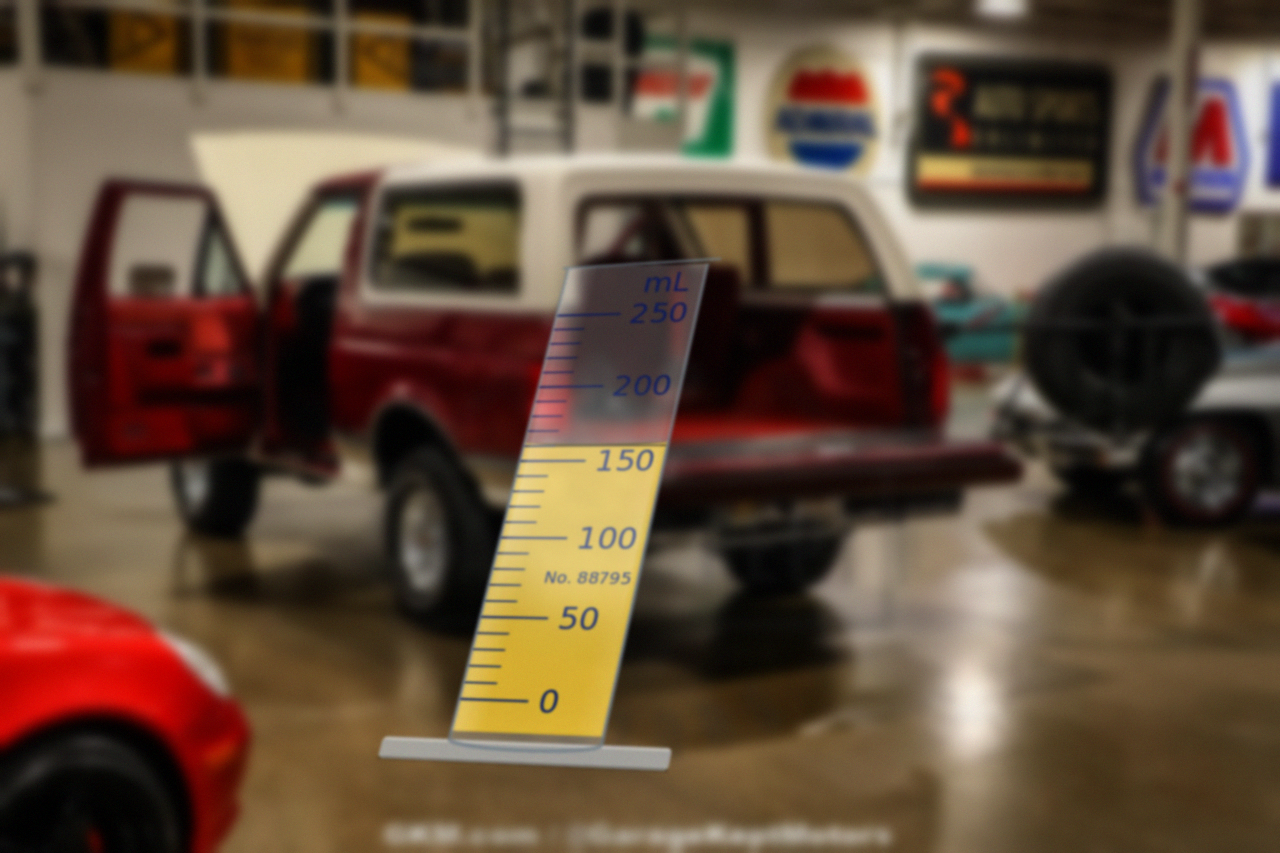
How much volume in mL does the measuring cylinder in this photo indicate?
160 mL
